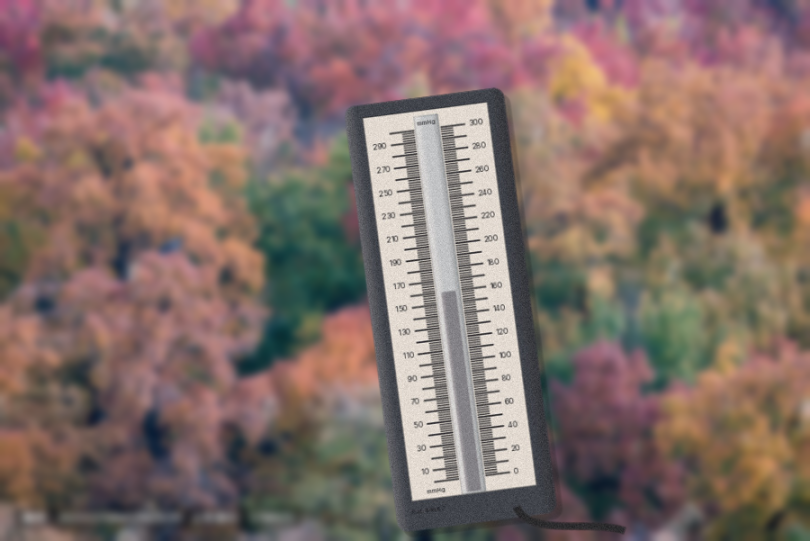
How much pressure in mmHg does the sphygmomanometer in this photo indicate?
160 mmHg
